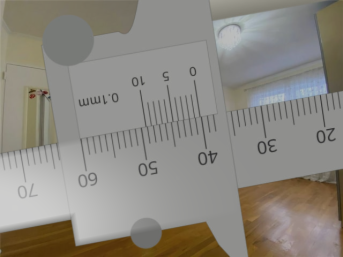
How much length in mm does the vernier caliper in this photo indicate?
40.2 mm
